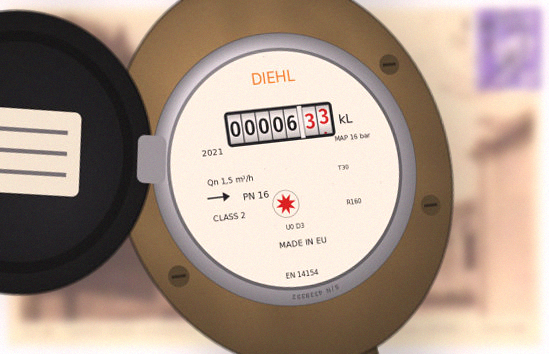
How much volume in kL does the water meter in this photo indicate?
6.33 kL
